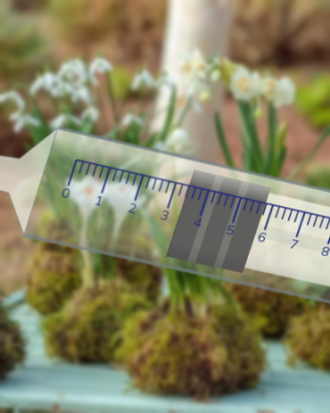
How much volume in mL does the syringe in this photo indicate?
3.4 mL
